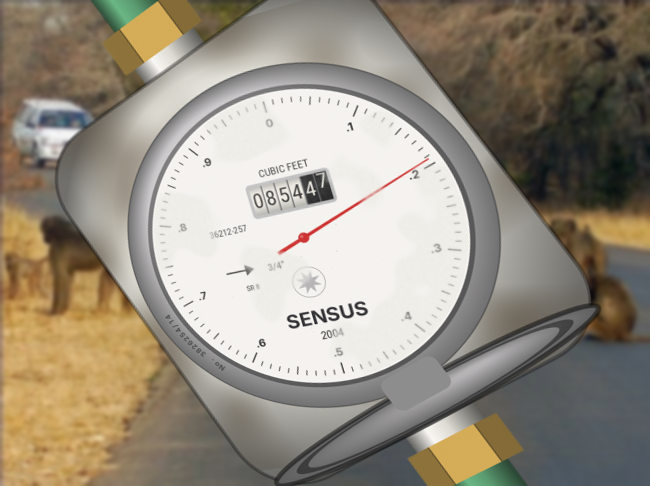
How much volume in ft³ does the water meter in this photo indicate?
85447.19 ft³
